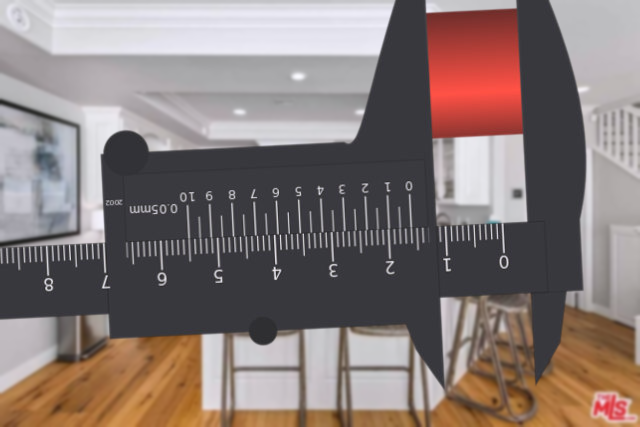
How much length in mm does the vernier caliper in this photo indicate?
16.0 mm
